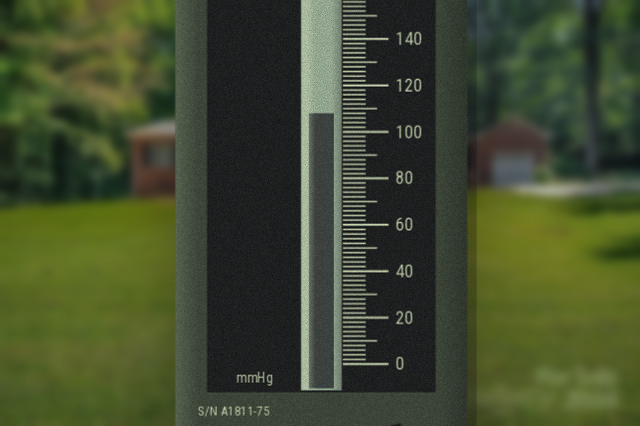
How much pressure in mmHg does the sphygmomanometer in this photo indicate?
108 mmHg
